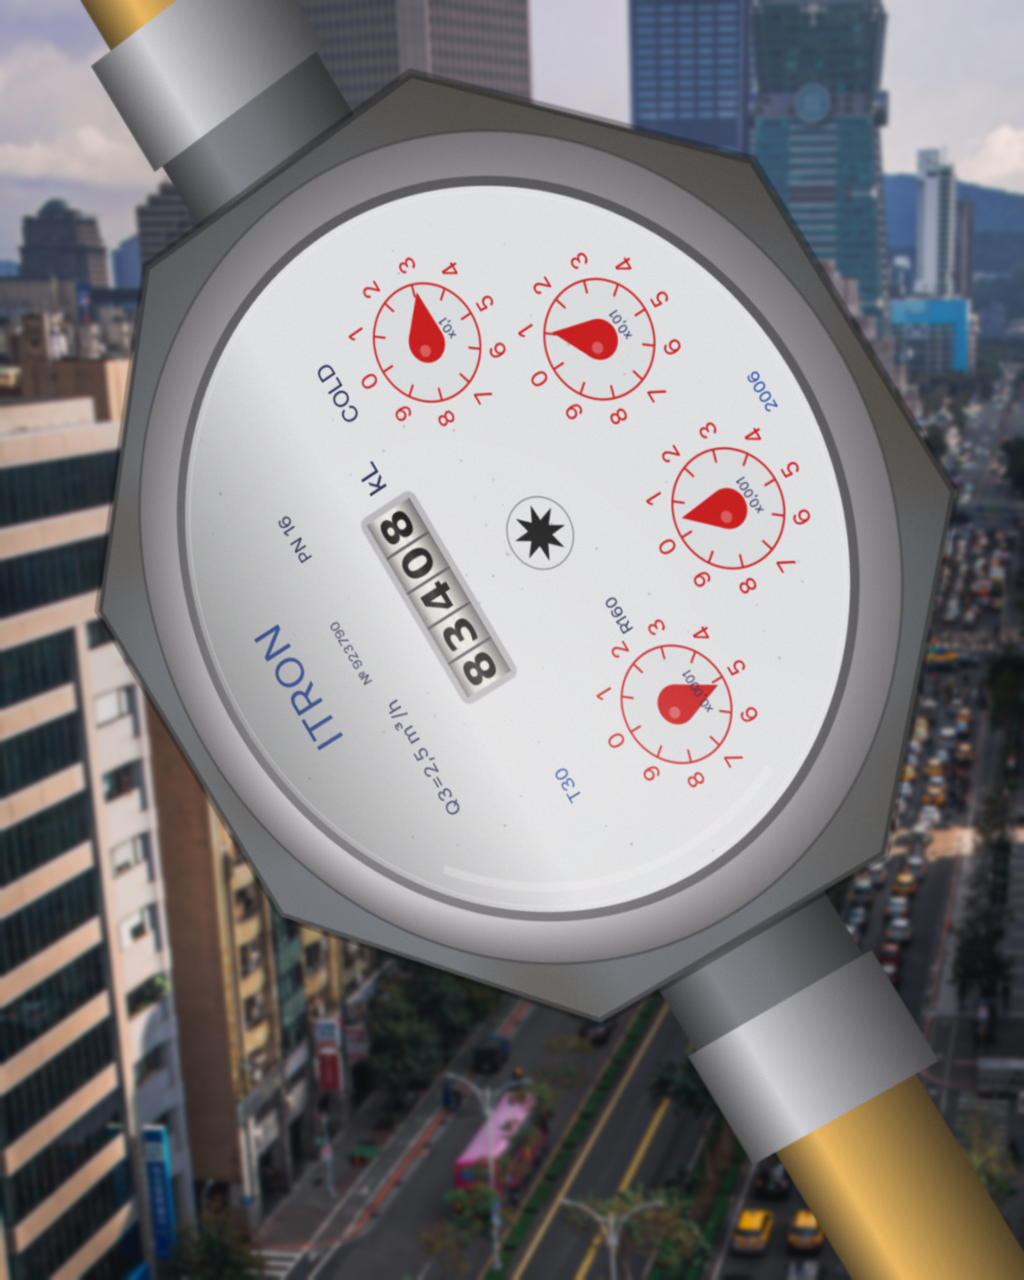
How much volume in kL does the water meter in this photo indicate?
83408.3105 kL
